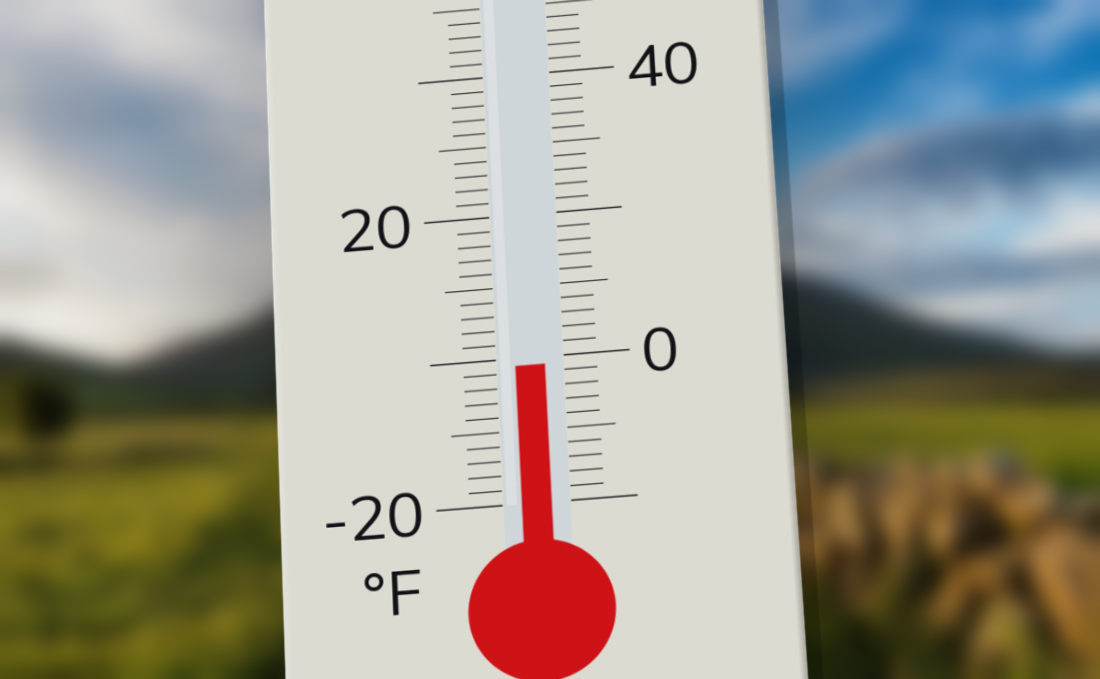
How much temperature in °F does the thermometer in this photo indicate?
-1 °F
